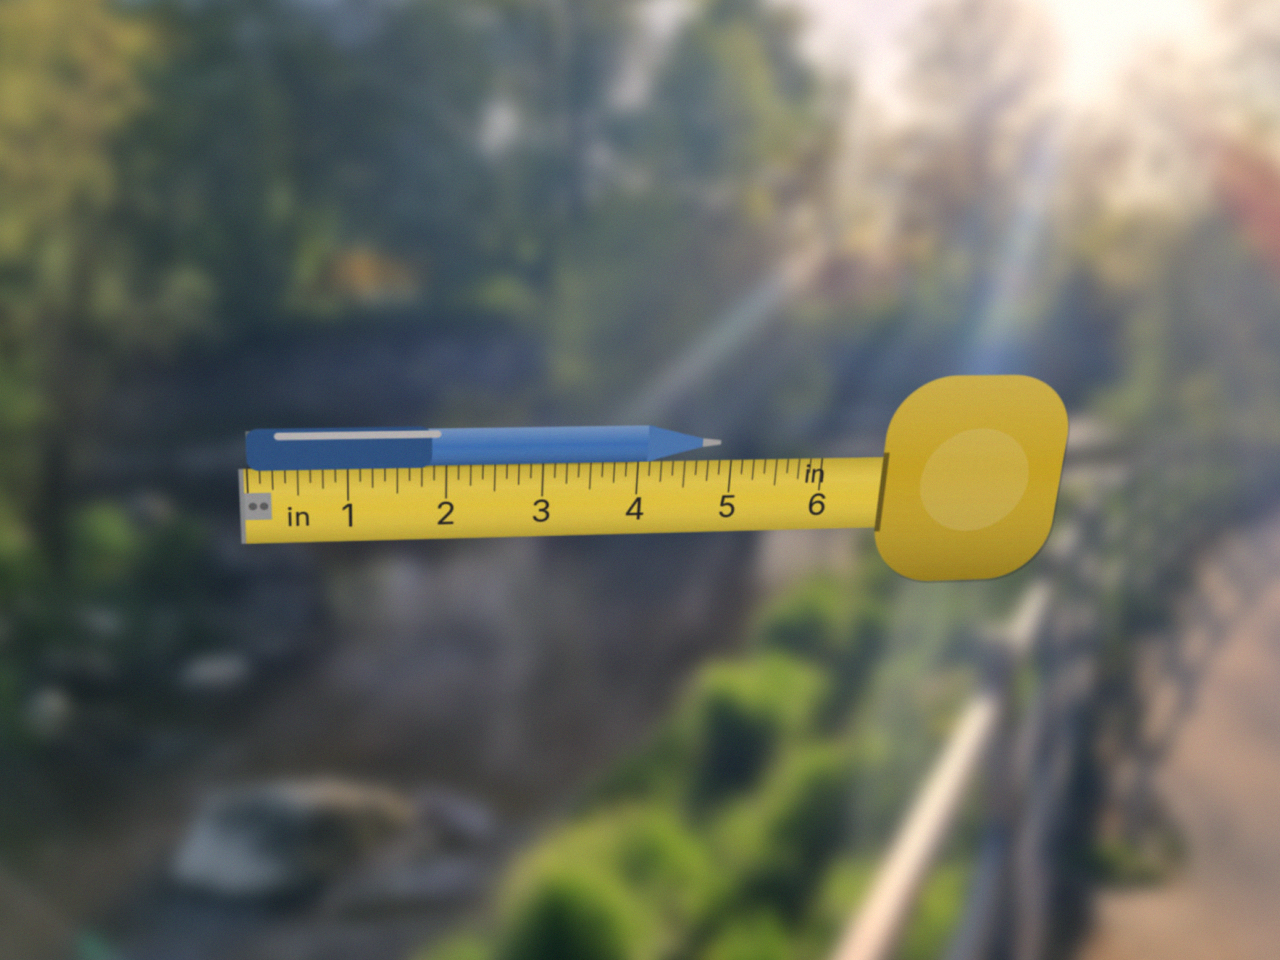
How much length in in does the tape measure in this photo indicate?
4.875 in
